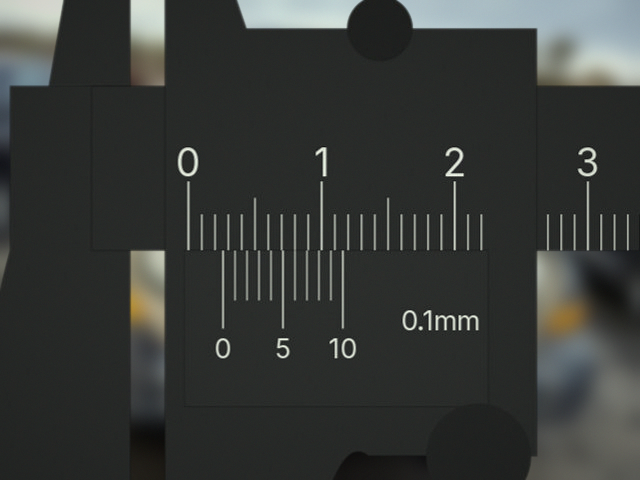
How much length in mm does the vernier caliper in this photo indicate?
2.6 mm
